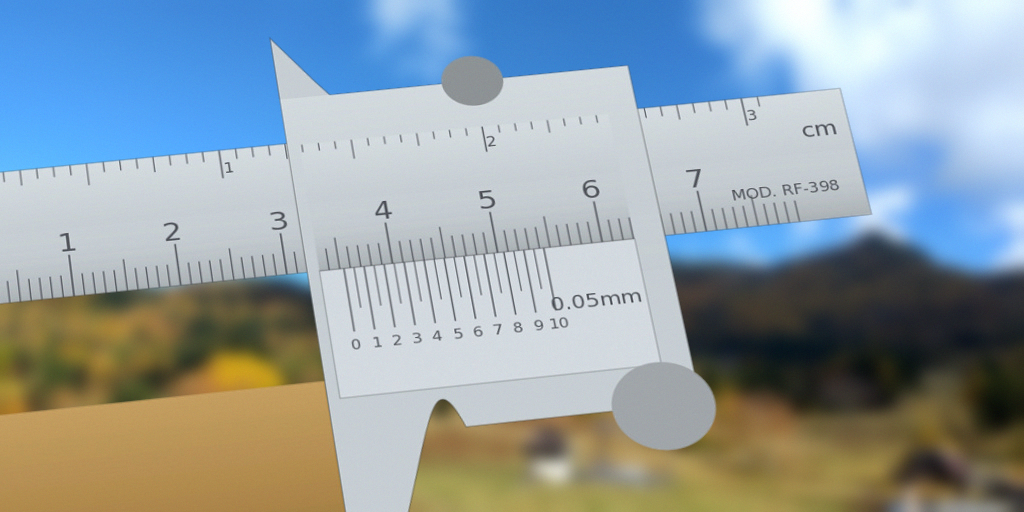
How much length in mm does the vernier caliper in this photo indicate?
35.4 mm
